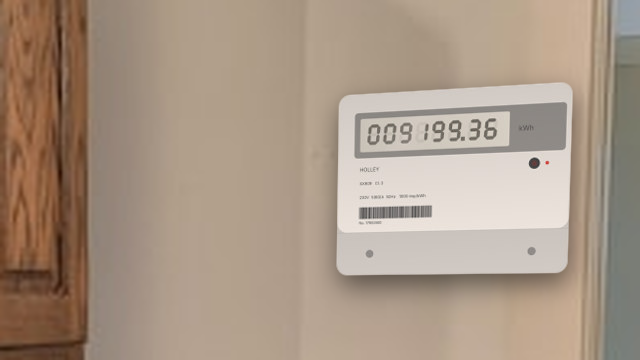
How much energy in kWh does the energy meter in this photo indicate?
9199.36 kWh
